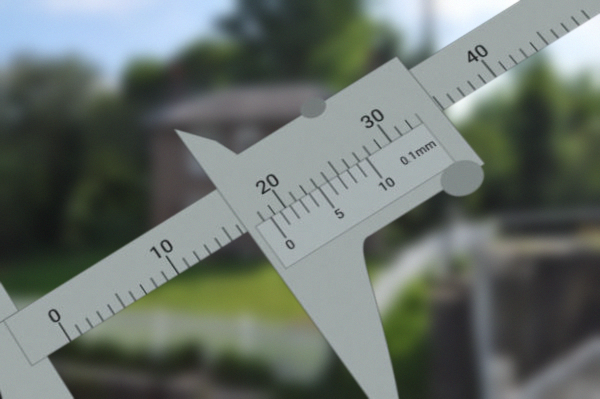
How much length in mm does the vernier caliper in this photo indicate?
18.6 mm
